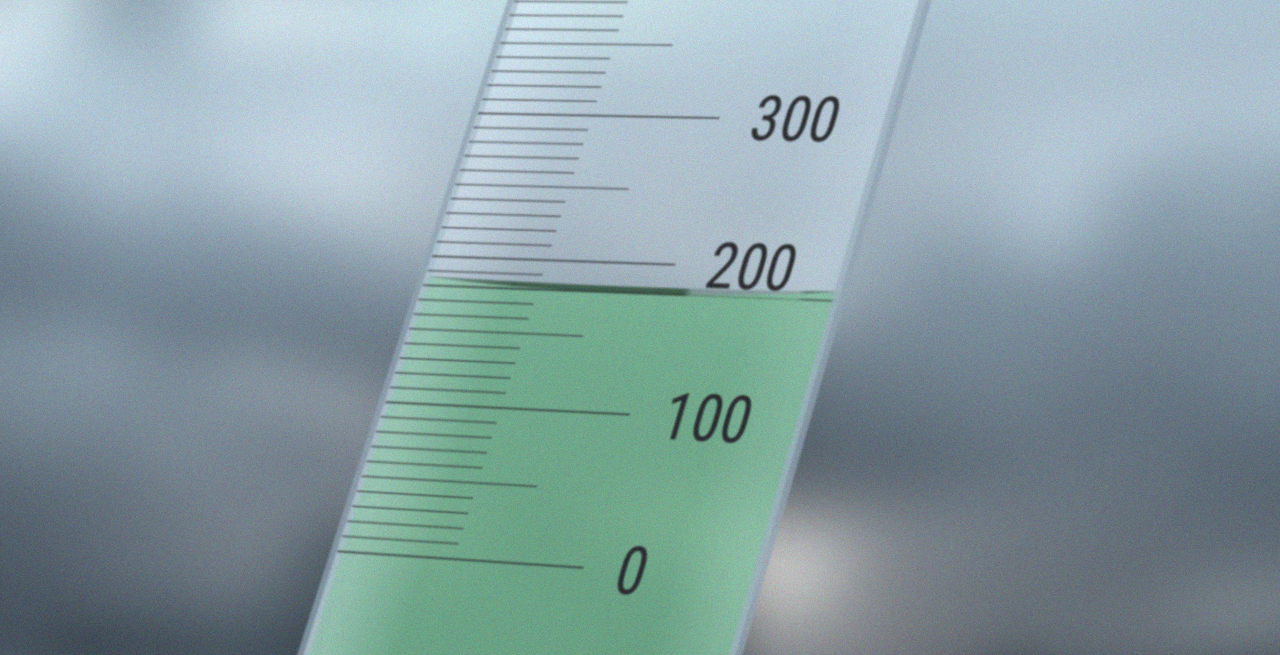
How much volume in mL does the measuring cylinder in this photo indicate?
180 mL
